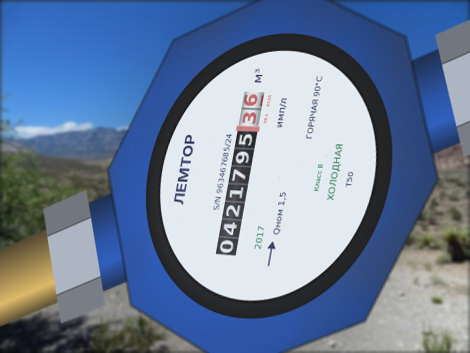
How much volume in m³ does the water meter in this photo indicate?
421795.36 m³
